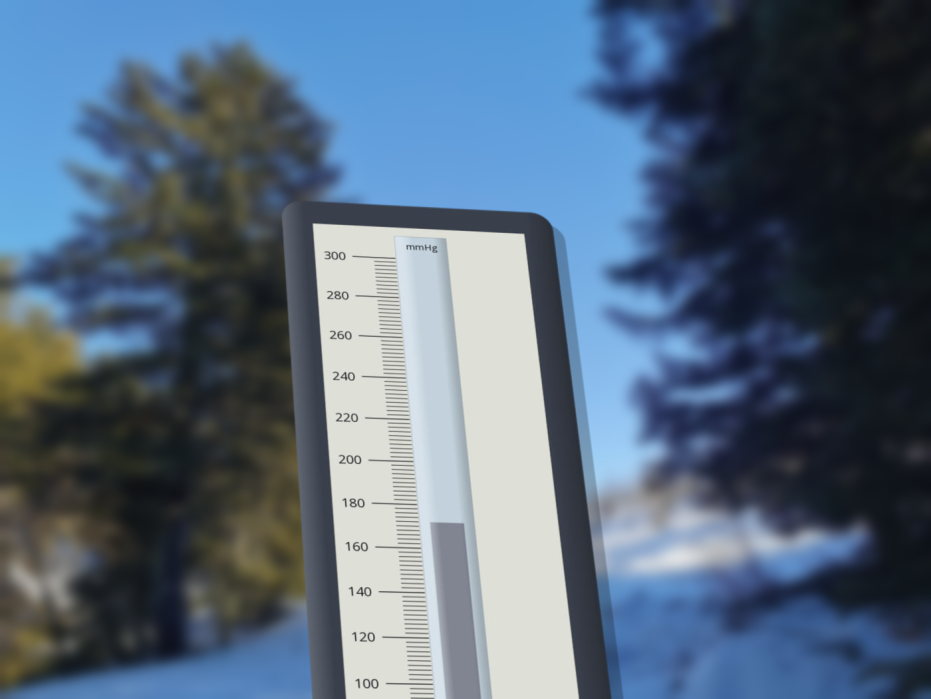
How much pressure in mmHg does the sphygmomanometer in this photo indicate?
172 mmHg
